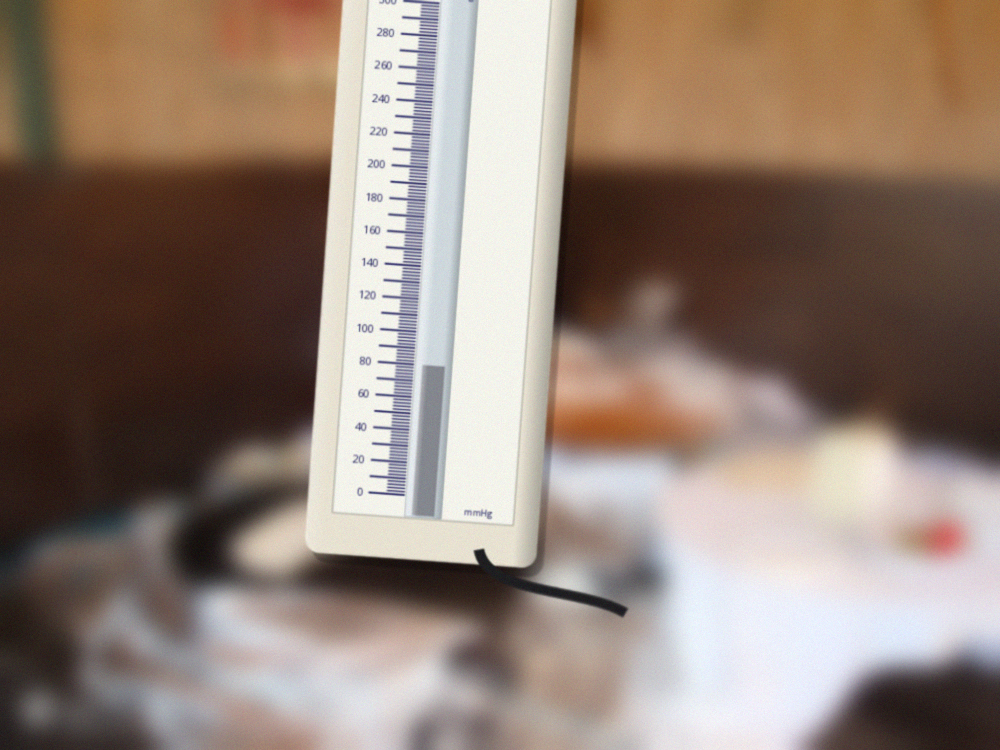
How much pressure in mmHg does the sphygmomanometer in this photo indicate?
80 mmHg
